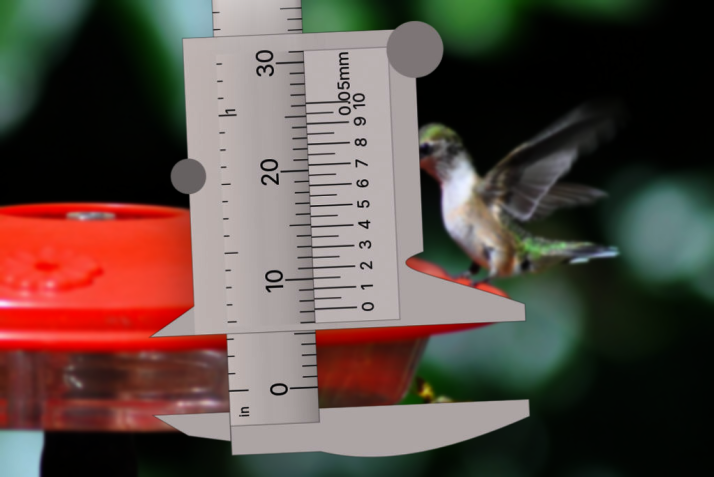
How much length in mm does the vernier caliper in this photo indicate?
7.2 mm
